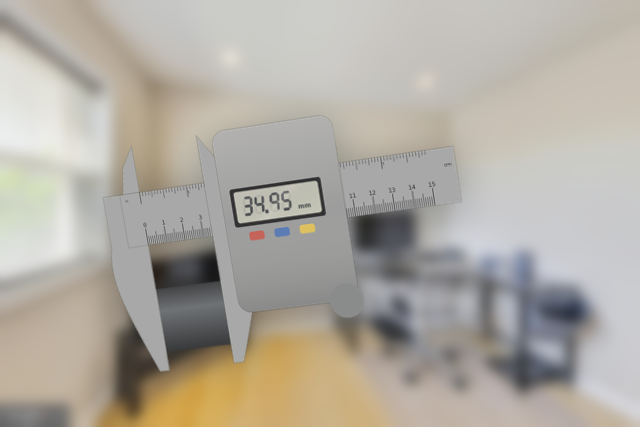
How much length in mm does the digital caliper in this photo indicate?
34.95 mm
